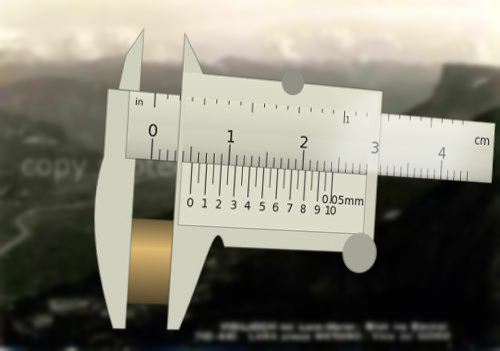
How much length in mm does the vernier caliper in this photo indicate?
5.2 mm
